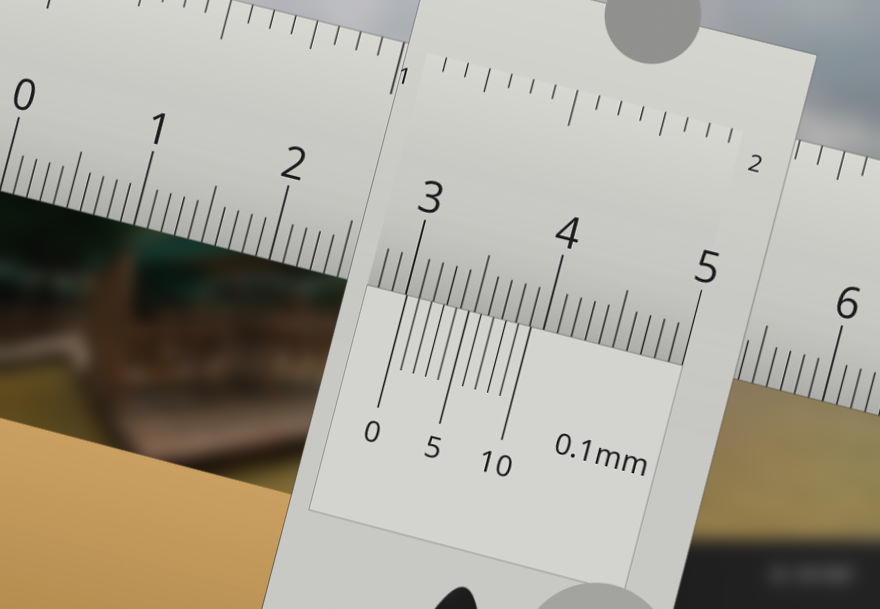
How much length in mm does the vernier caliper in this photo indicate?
30.1 mm
